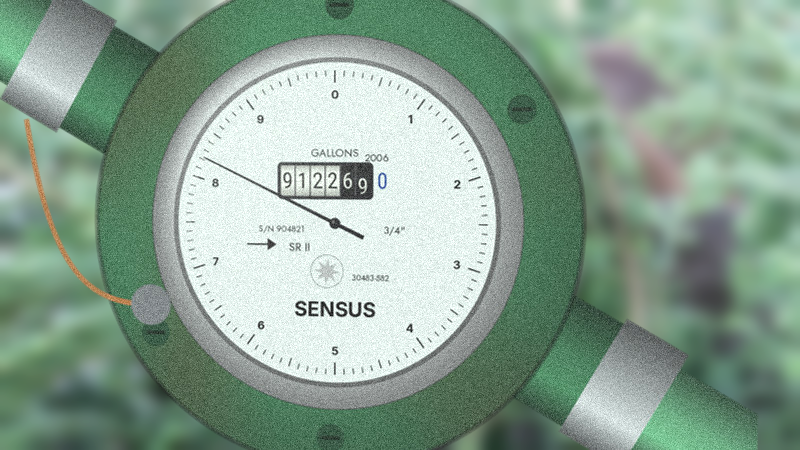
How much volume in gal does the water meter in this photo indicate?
9122688.2 gal
